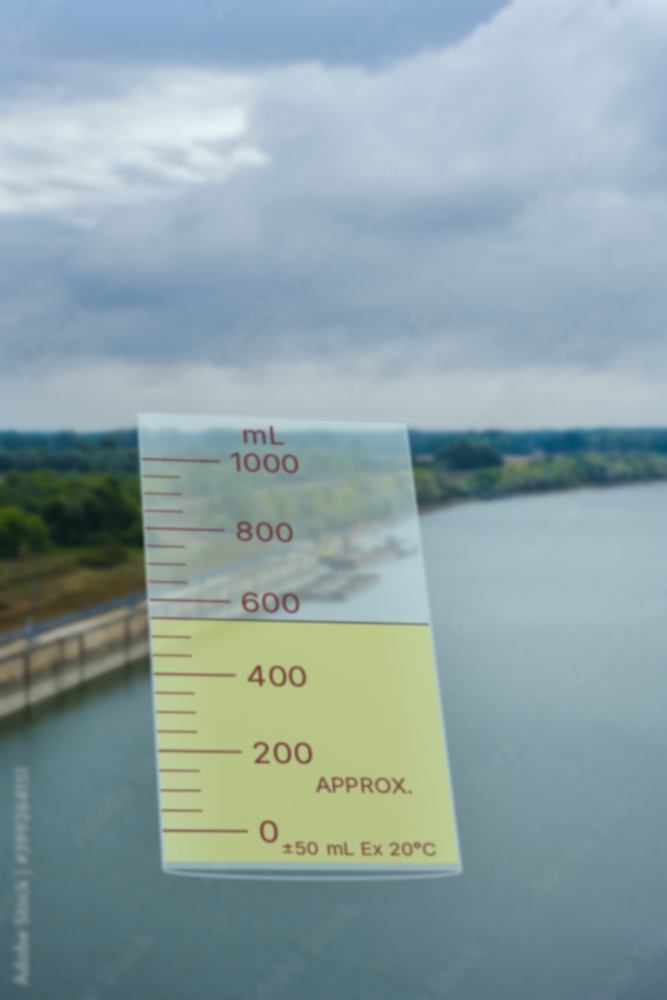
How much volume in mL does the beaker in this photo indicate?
550 mL
